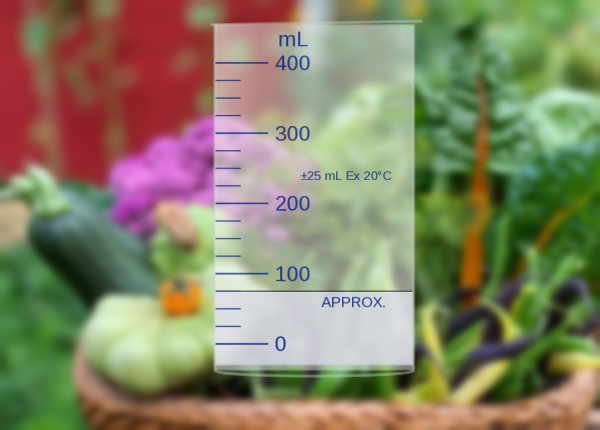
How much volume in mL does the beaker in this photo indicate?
75 mL
